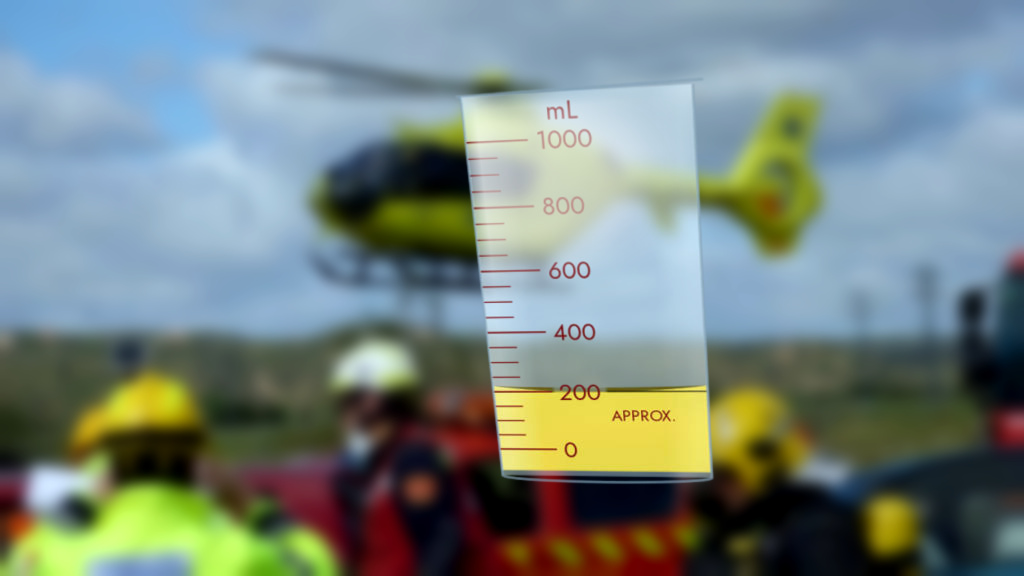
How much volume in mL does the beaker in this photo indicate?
200 mL
